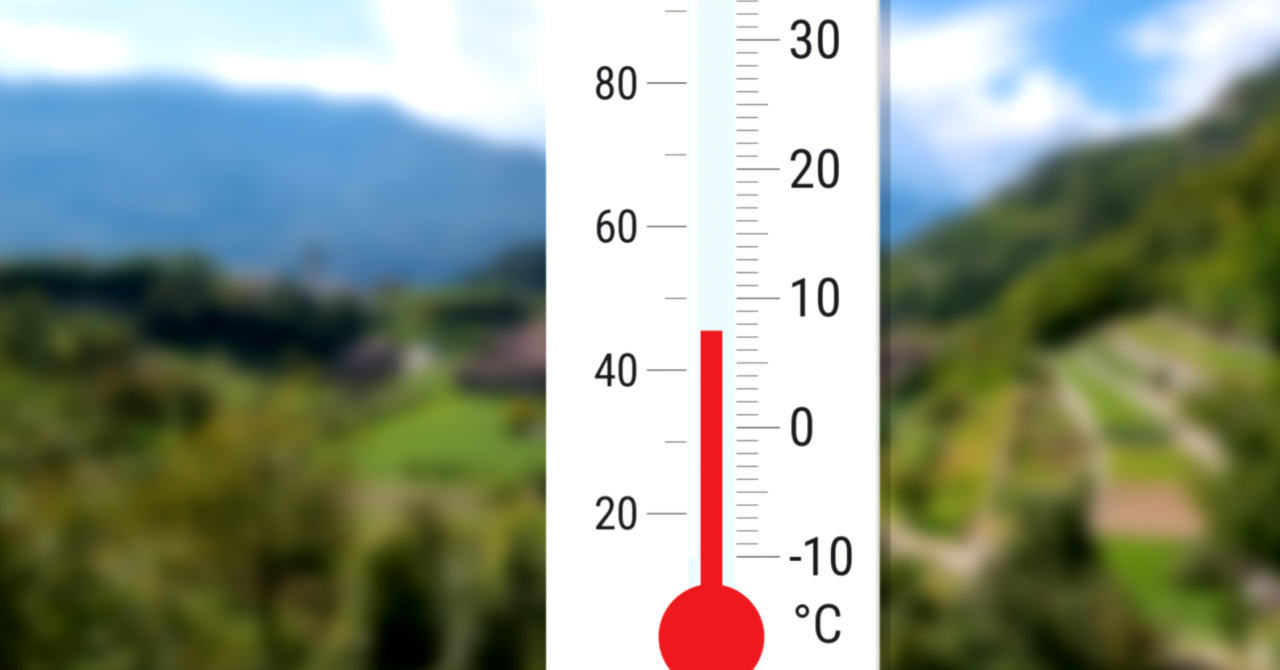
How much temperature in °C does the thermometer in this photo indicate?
7.5 °C
